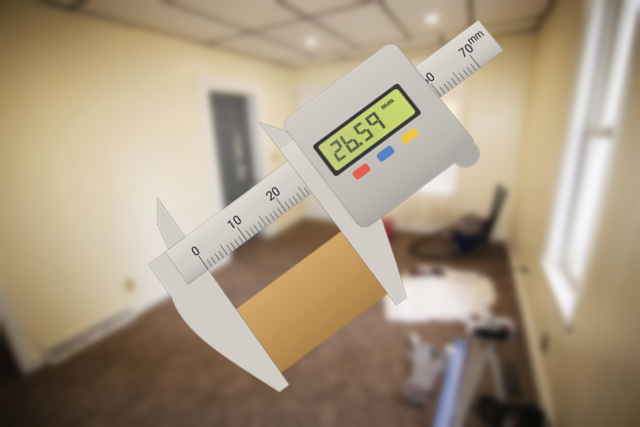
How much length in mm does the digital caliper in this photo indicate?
26.59 mm
